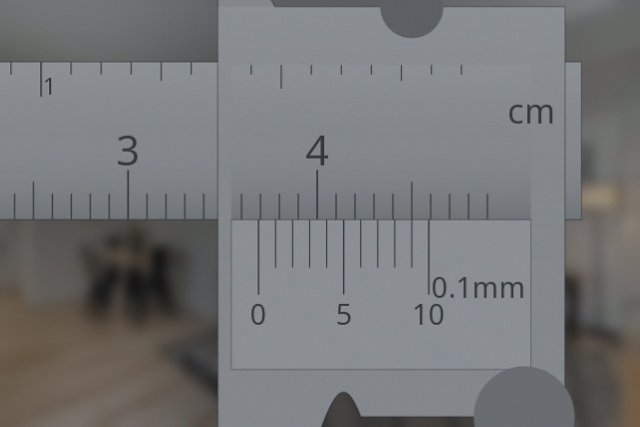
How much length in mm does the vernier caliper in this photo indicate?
36.9 mm
